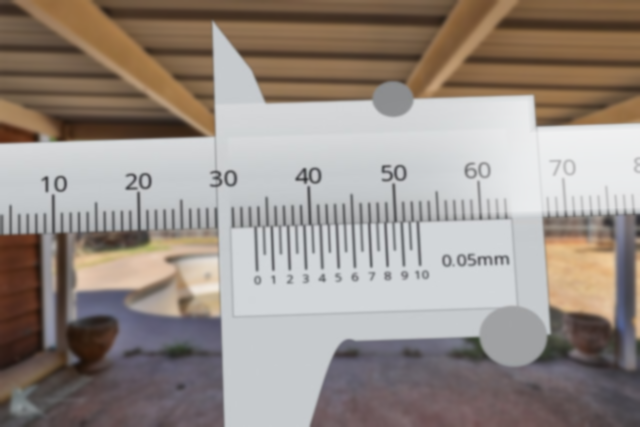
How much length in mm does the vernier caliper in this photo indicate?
33.6 mm
